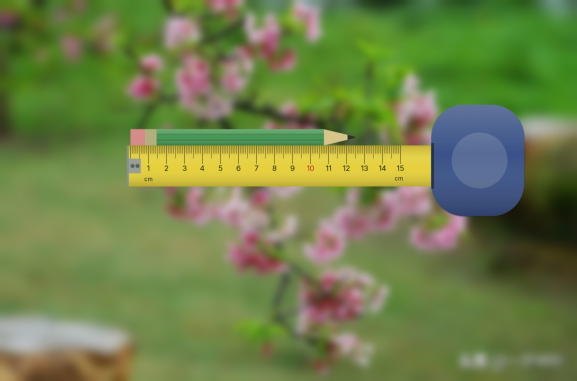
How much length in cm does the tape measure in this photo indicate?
12.5 cm
